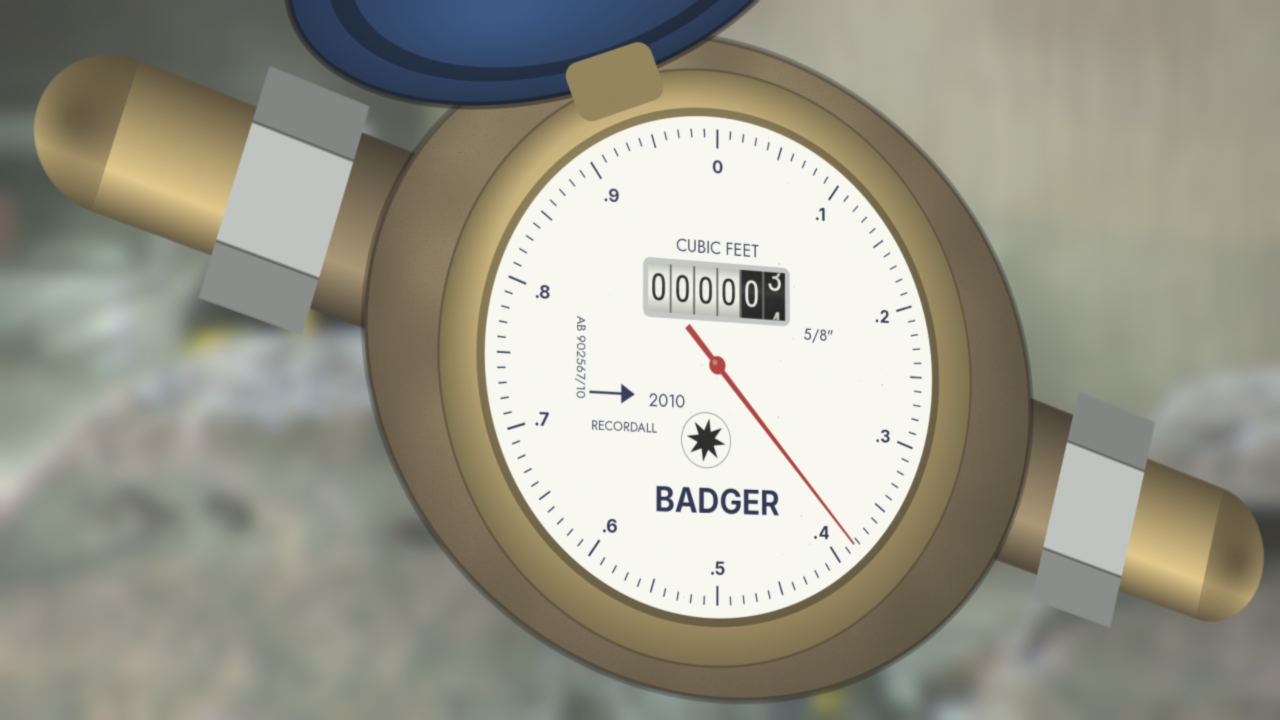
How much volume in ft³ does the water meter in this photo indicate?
3.38 ft³
